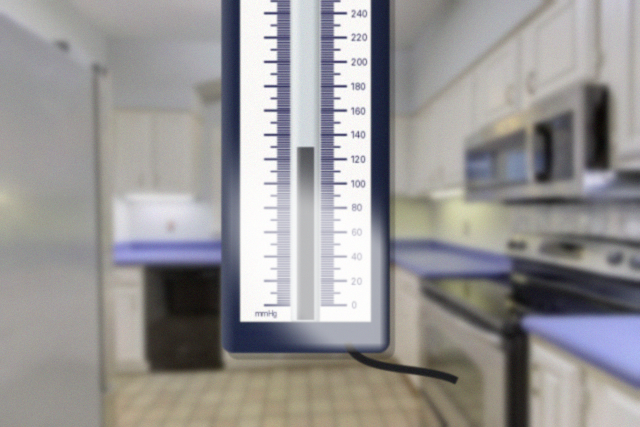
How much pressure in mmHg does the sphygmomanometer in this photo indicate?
130 mmHg
